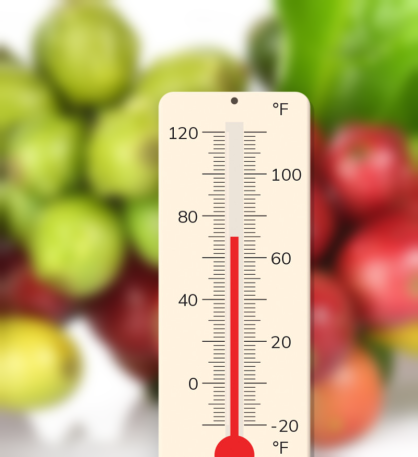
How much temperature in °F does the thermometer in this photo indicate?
70 °F
